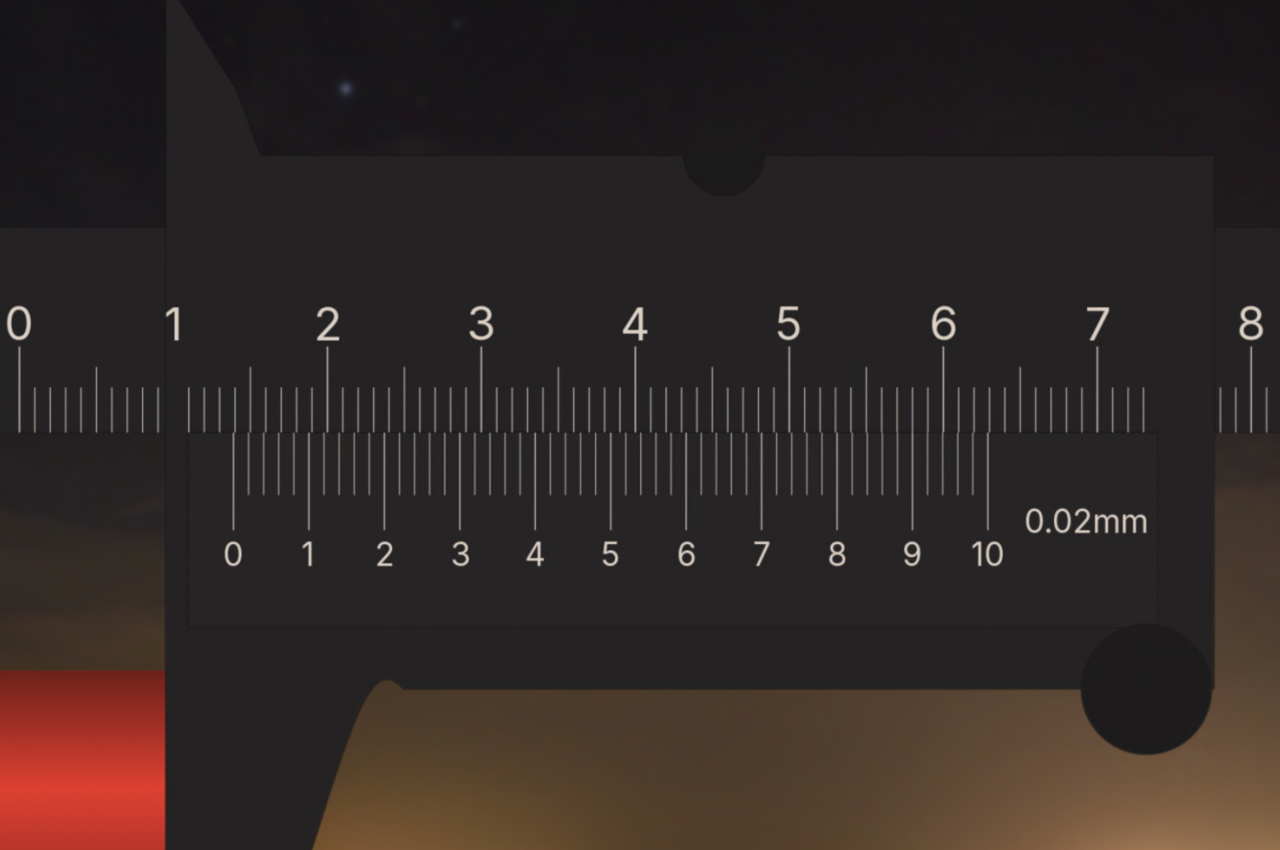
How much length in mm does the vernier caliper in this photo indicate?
13.9 mm
